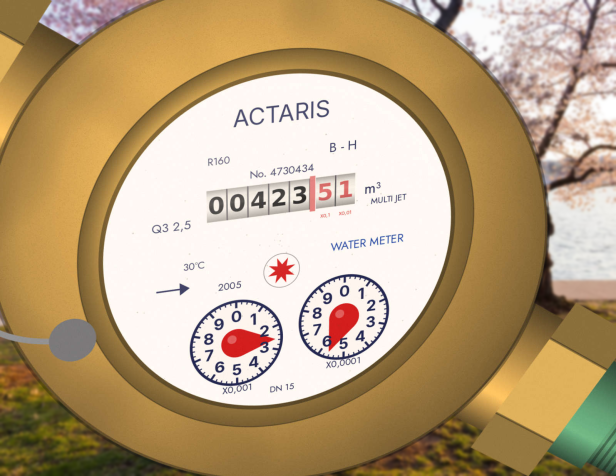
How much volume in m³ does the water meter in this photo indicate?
423.5125 m³
